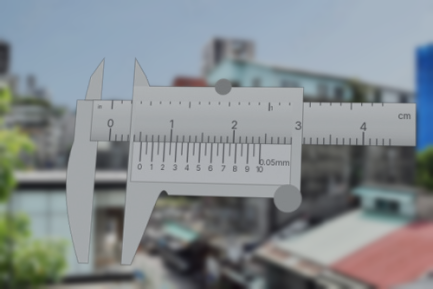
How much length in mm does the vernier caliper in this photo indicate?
5.2 mm
